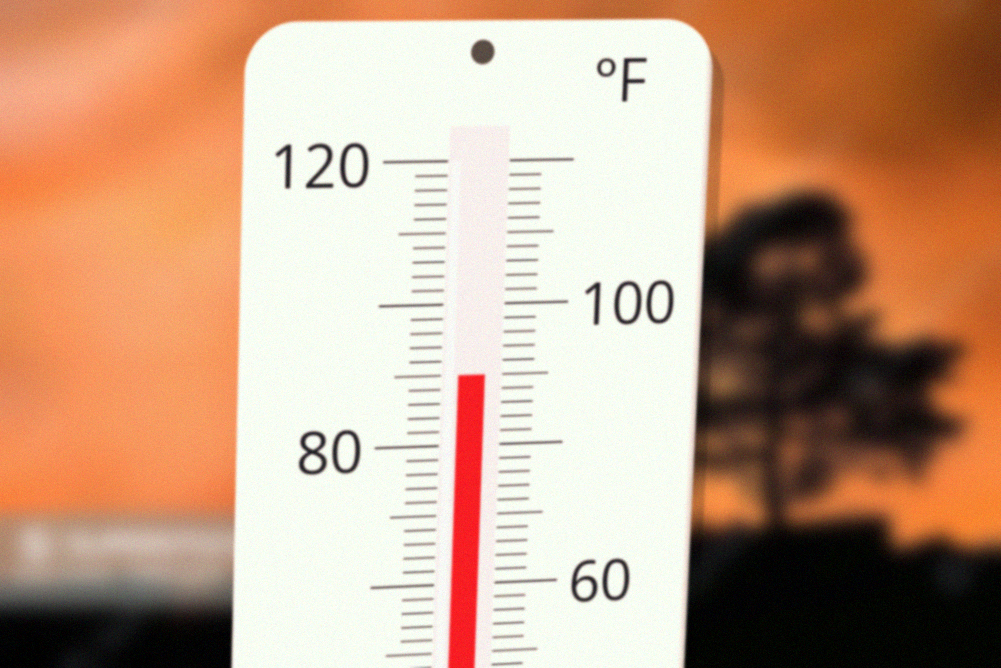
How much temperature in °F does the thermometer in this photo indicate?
90 °F
